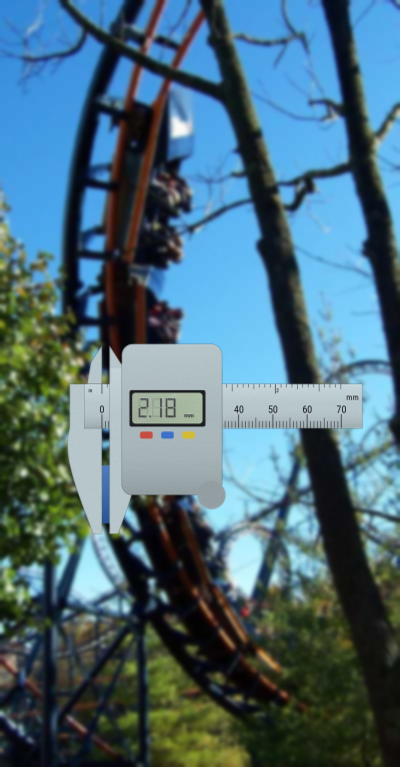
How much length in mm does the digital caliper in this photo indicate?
2.18 mm
